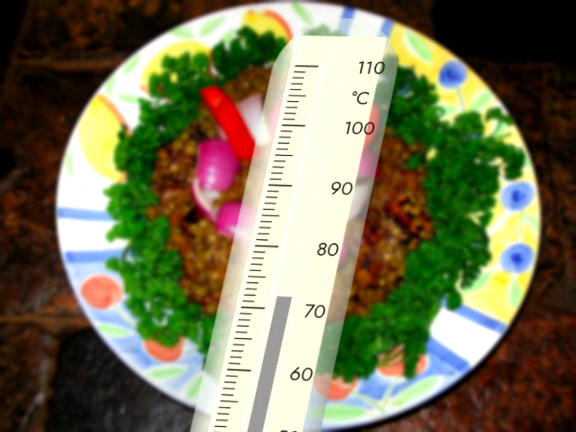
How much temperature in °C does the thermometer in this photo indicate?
72 °C
